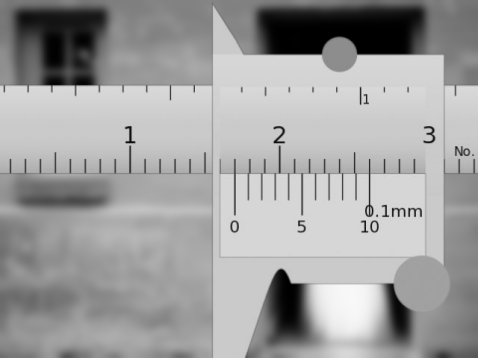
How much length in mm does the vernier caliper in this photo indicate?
17.0 mm
